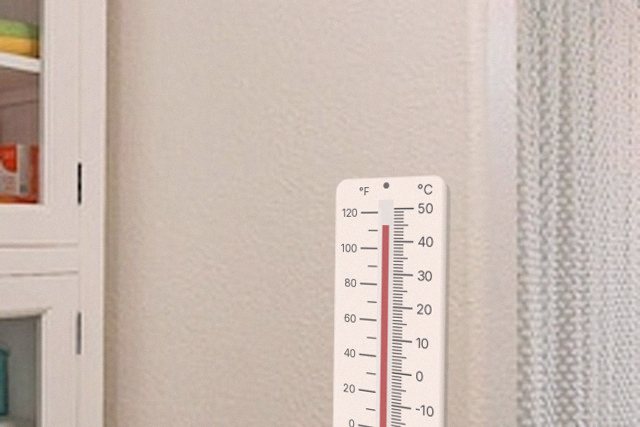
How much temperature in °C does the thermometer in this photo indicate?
45 °C
